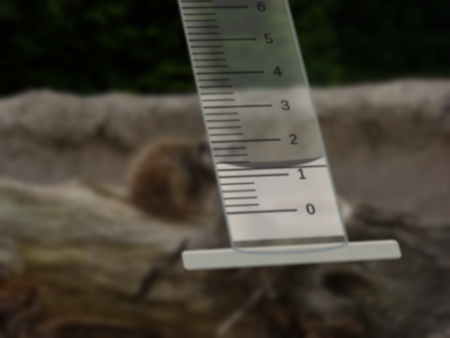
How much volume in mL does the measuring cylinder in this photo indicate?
1.2 mL
